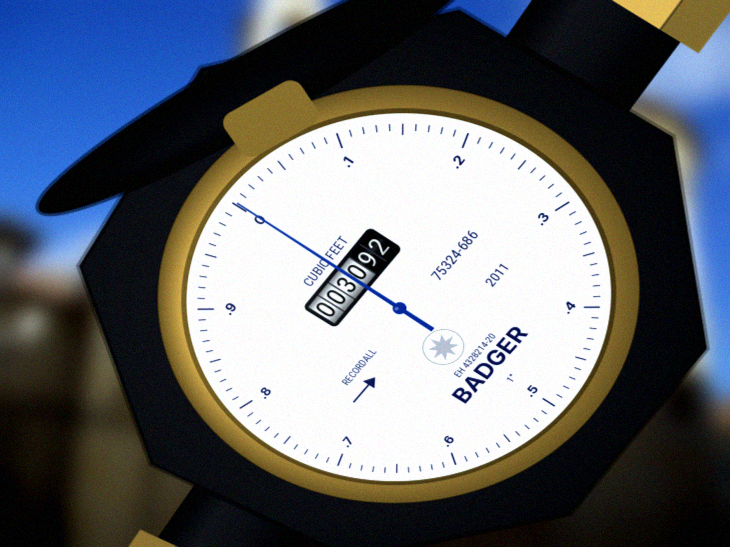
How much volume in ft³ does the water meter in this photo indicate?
3092.00 ft³
